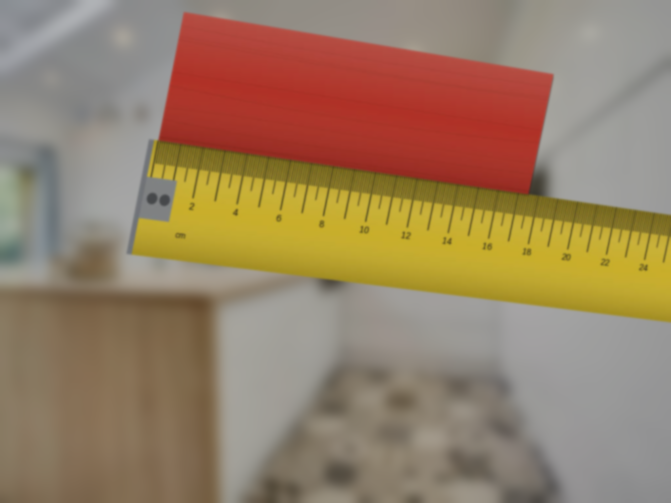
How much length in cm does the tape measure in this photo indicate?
17.5 cm
